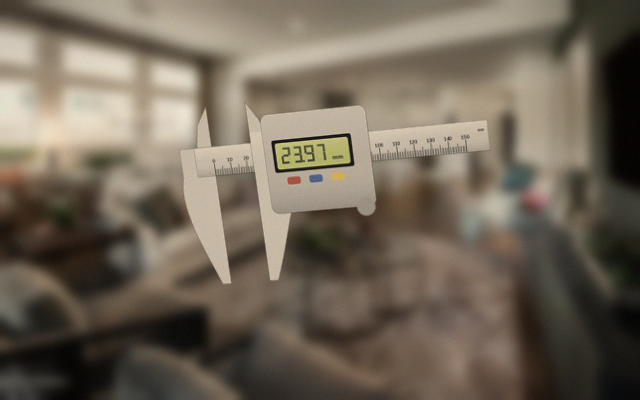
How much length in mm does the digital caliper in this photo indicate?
23.97 mm
